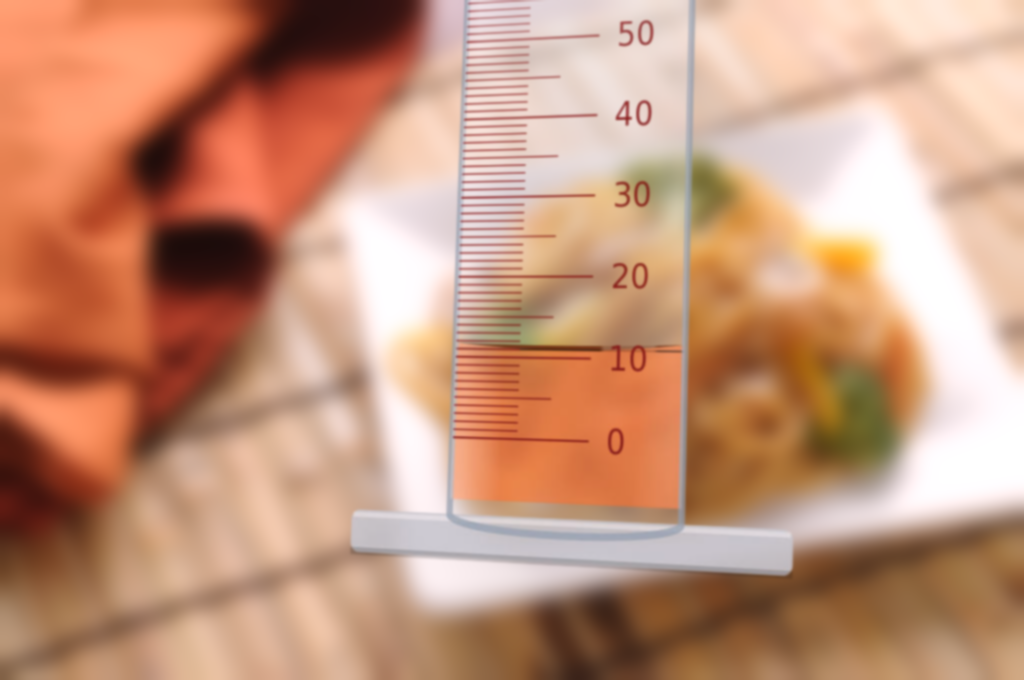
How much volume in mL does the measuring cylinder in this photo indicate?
11 mL
